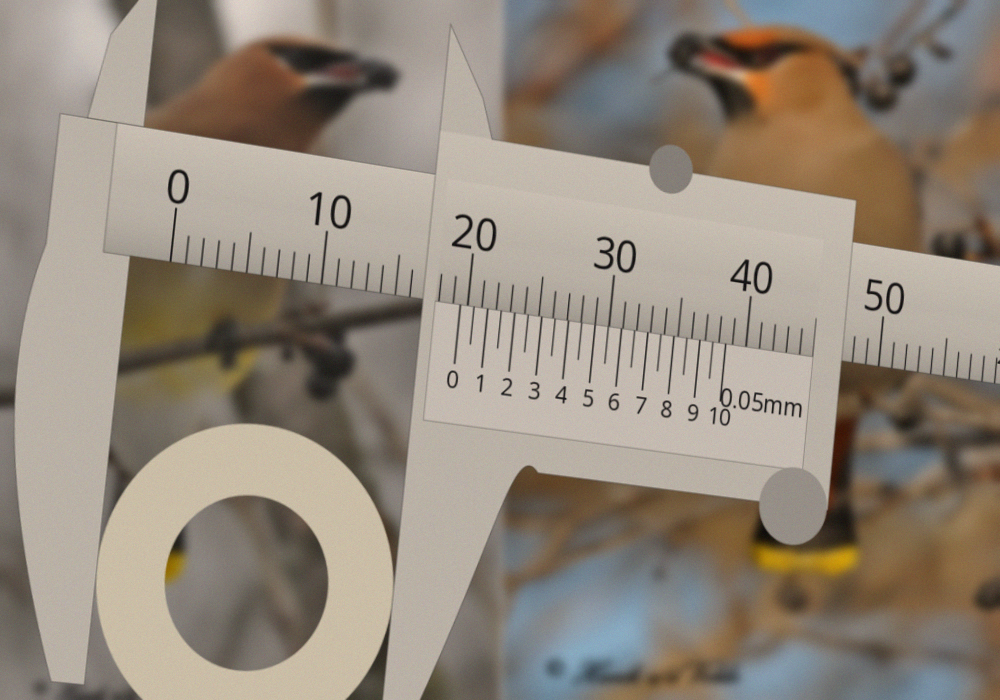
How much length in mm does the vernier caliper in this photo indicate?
19.5 mm
